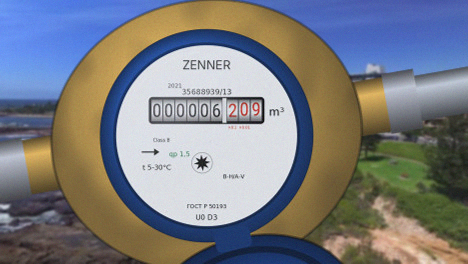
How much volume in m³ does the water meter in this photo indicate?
6.209 m³
